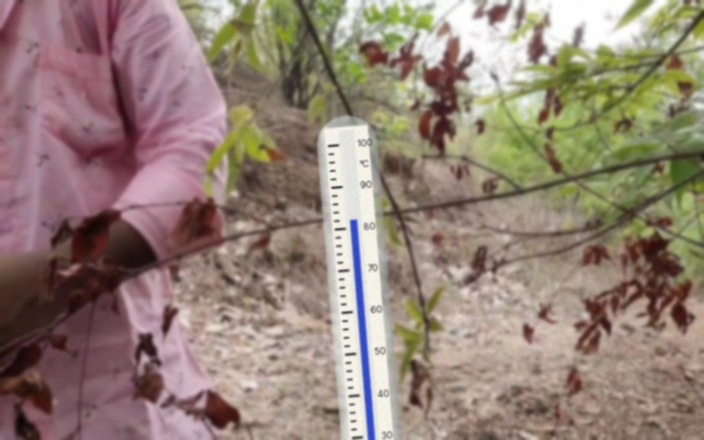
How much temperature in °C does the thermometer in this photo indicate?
82 °C
